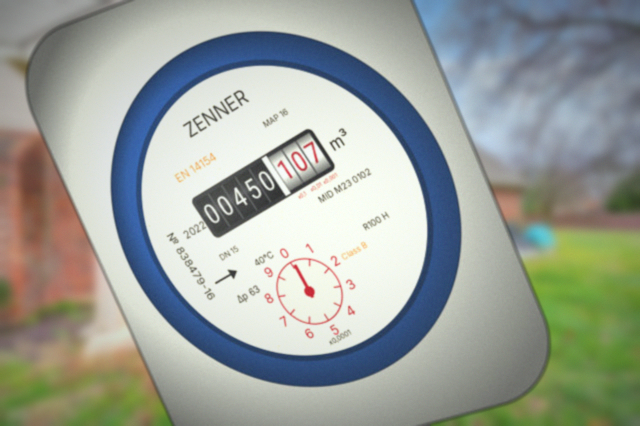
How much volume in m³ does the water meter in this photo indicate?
450.1070 m³
